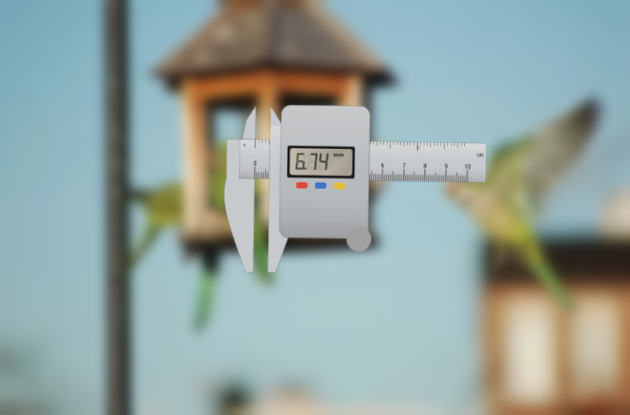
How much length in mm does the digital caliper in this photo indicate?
6.74 mm
